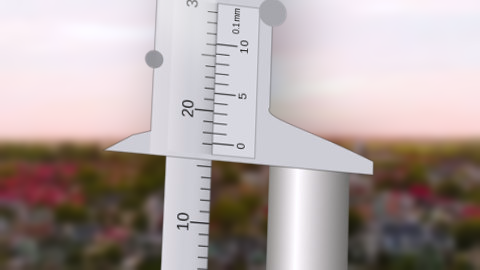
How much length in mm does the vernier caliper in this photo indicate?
17.1 mm
